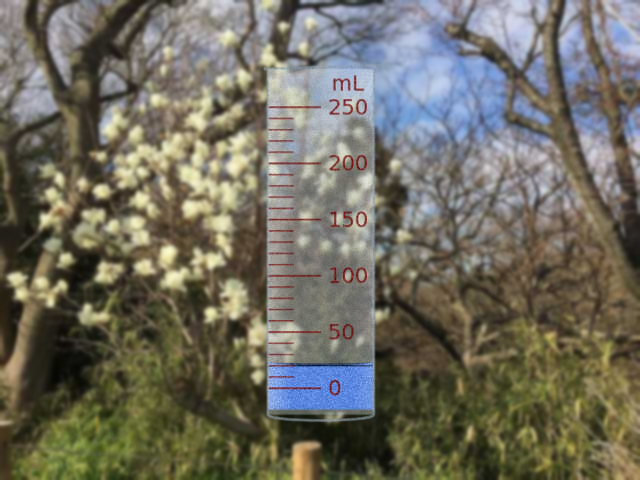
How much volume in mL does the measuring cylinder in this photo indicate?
20 mL
